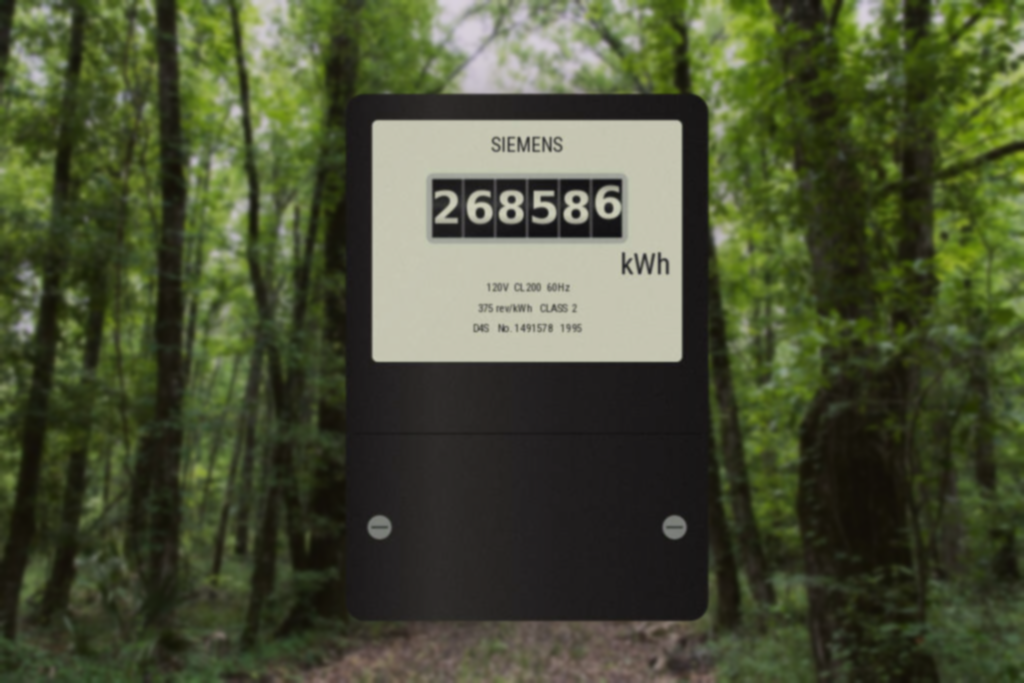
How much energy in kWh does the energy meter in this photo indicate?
268586 kWh
